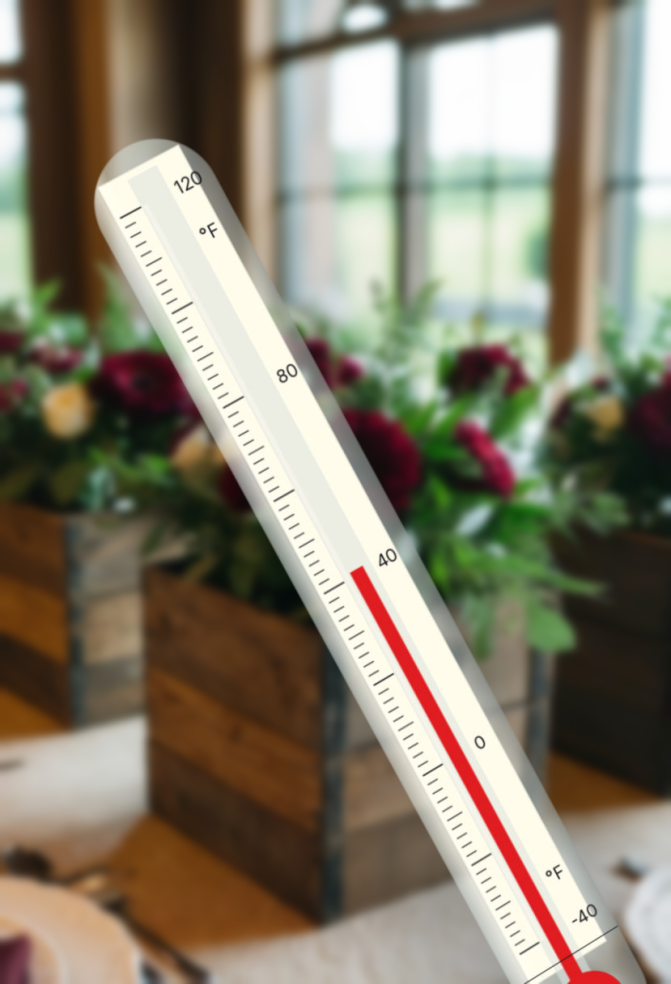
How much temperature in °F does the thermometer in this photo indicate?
41 °F
